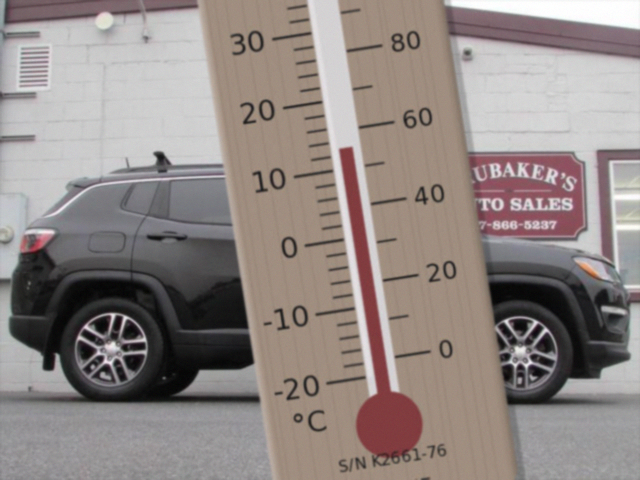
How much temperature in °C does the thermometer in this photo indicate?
13 °C
